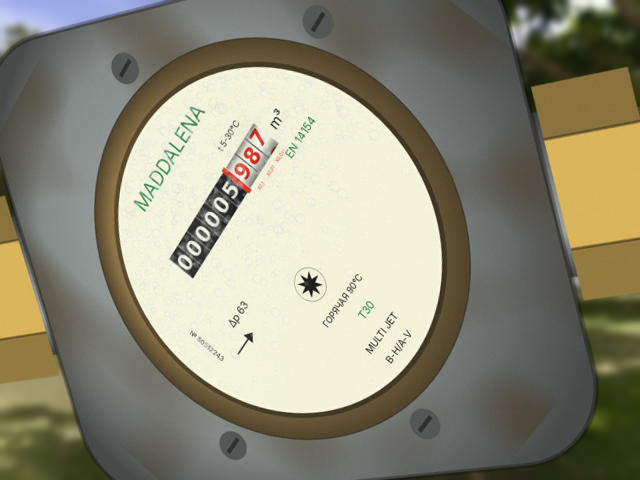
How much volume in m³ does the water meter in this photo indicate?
5.987 m³
